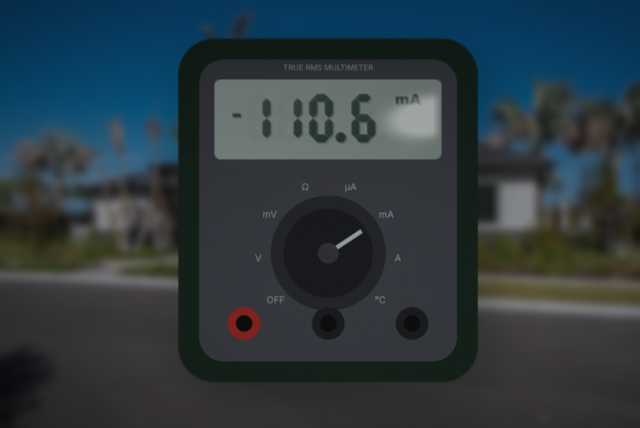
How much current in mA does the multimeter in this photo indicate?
-110.6 mA
